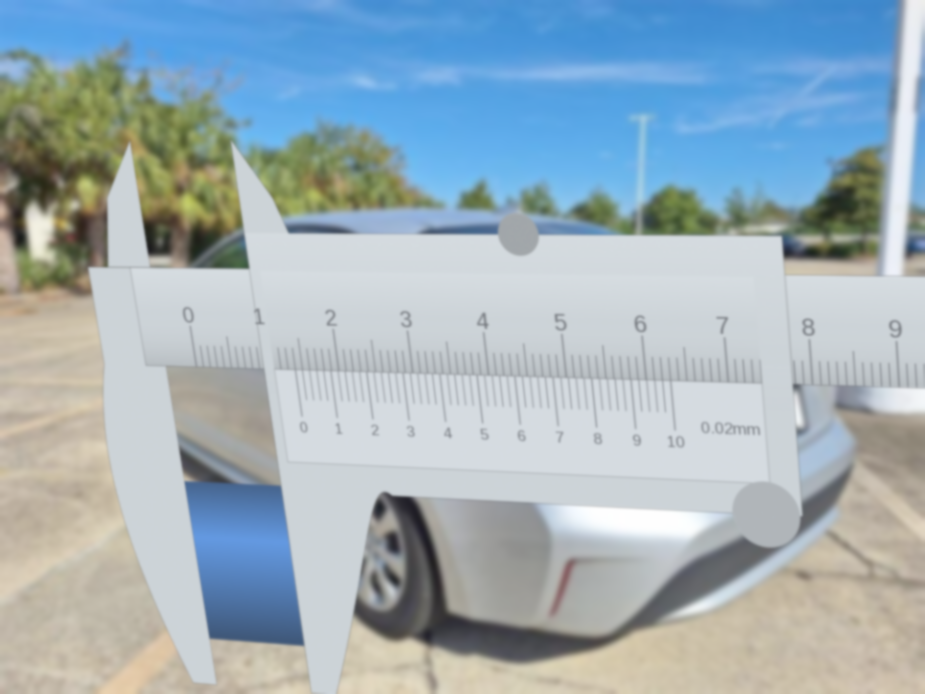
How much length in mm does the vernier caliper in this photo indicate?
14.0 mm
